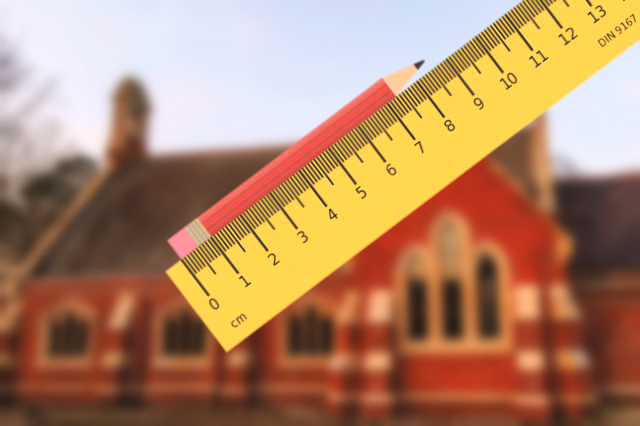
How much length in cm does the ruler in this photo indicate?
8.5 cm
